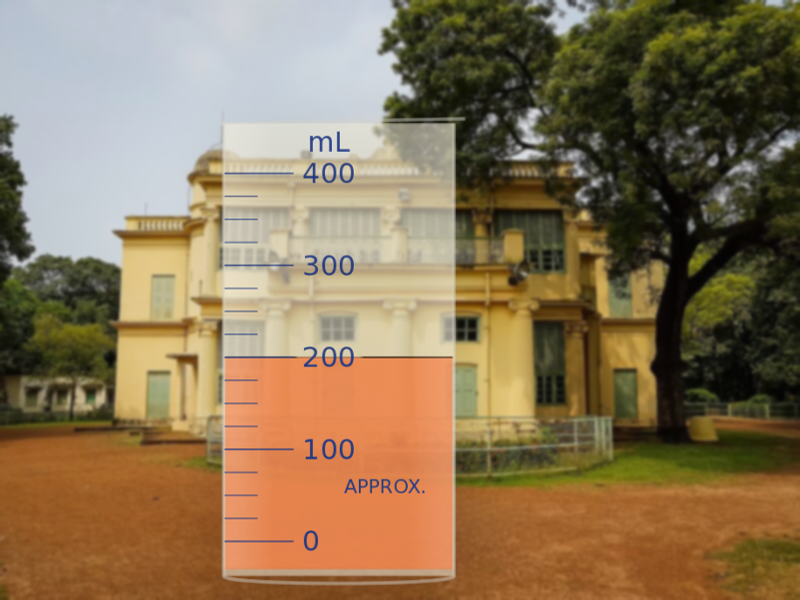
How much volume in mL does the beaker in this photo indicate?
200 mL
